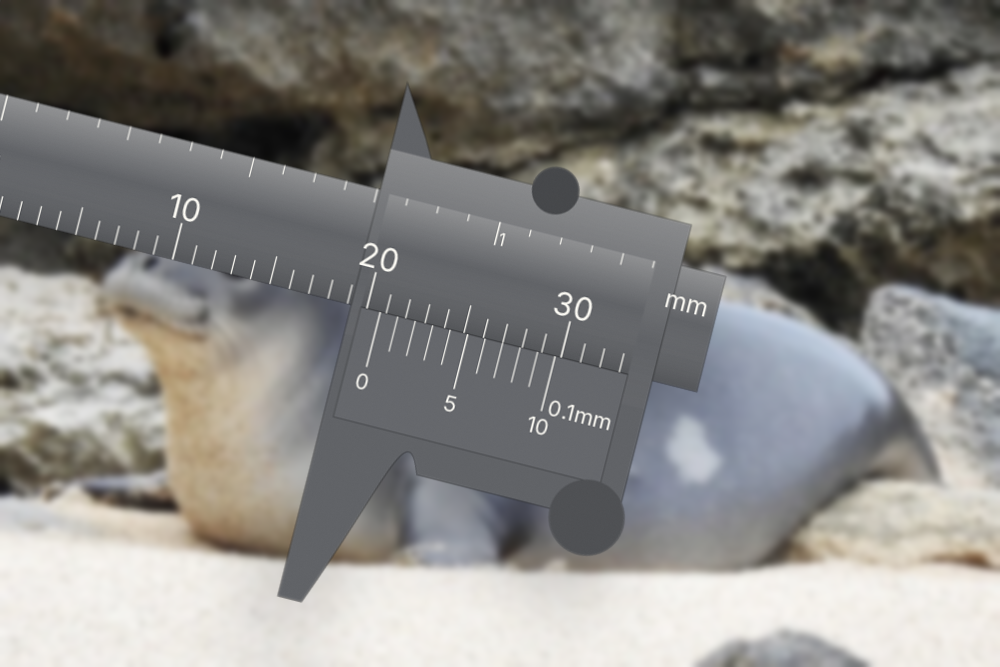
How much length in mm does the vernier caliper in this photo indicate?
20.7 mm
